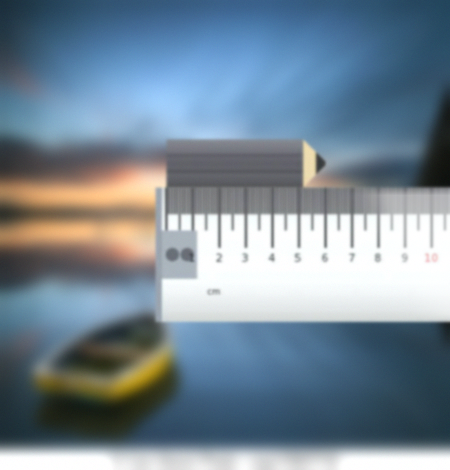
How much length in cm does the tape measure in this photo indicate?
6 cm
